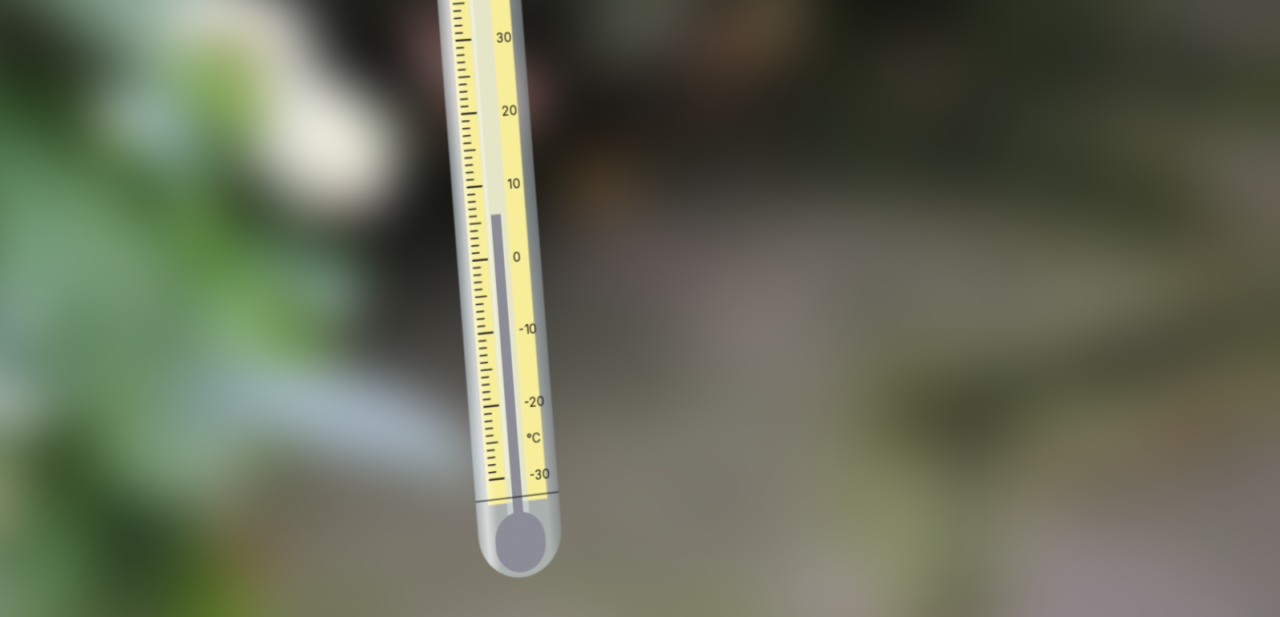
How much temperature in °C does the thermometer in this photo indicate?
6 °C
